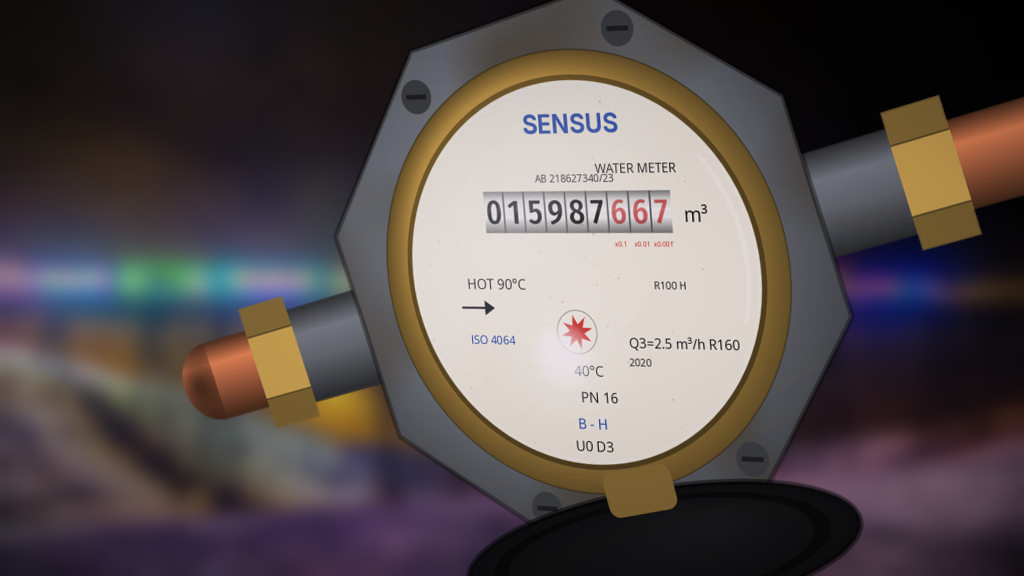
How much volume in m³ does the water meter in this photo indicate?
15987.667 m³
